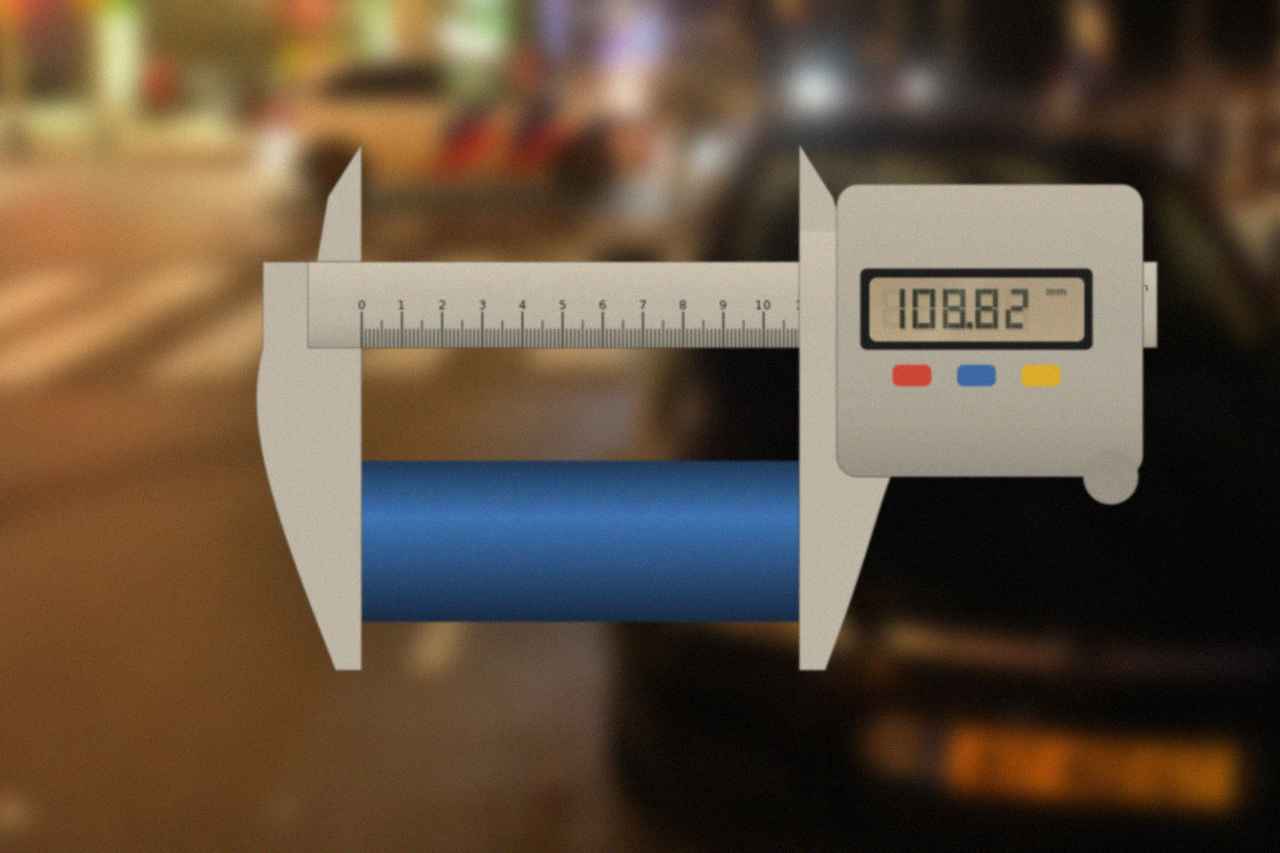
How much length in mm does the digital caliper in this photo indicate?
108.82 mm
